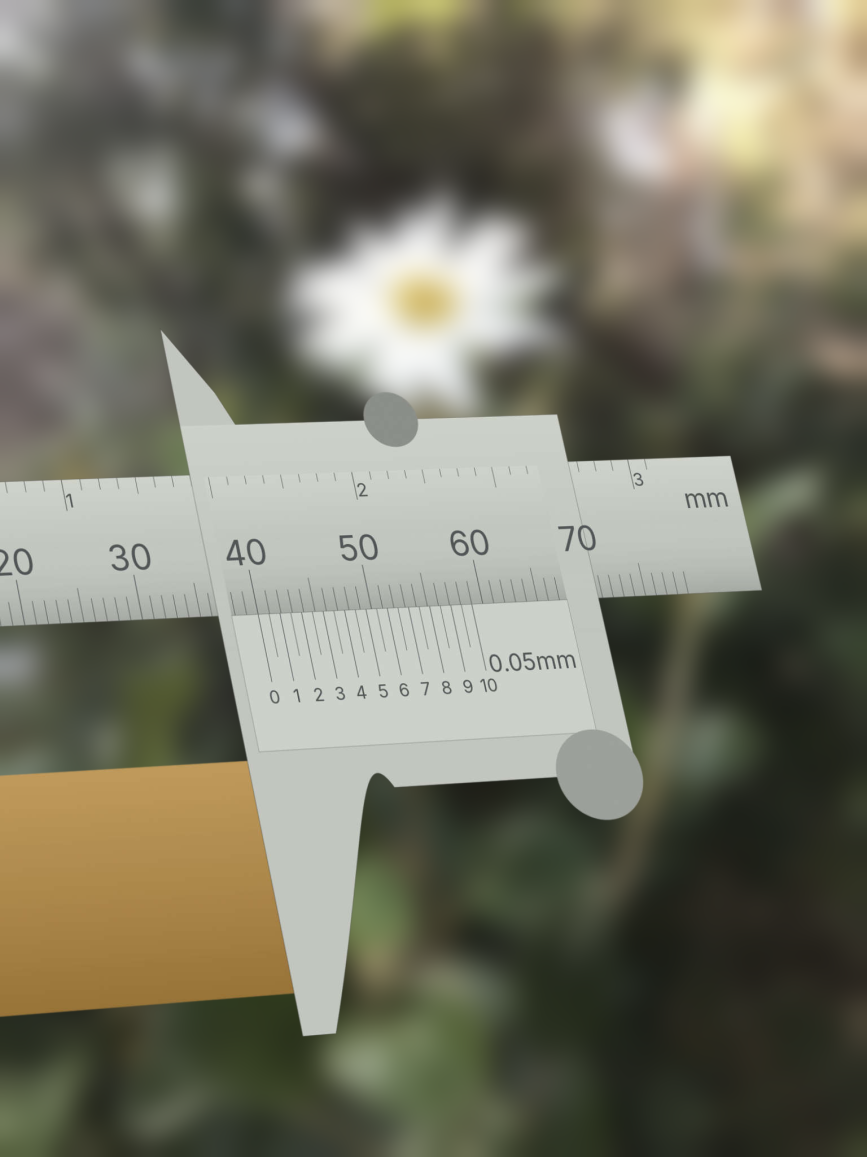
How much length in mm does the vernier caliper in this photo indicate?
40.0 mm
